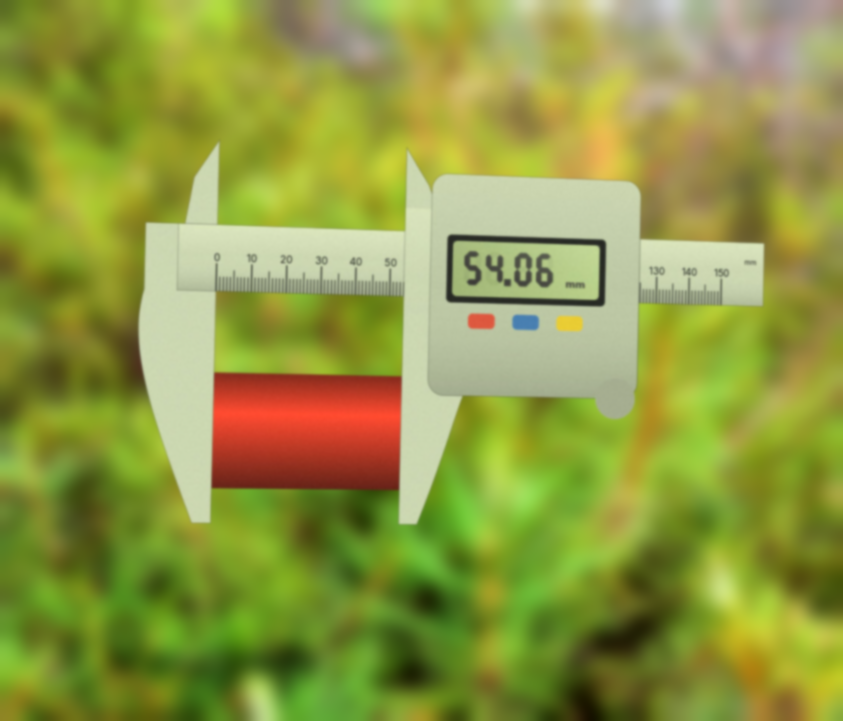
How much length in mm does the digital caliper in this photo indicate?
54.06 mm
